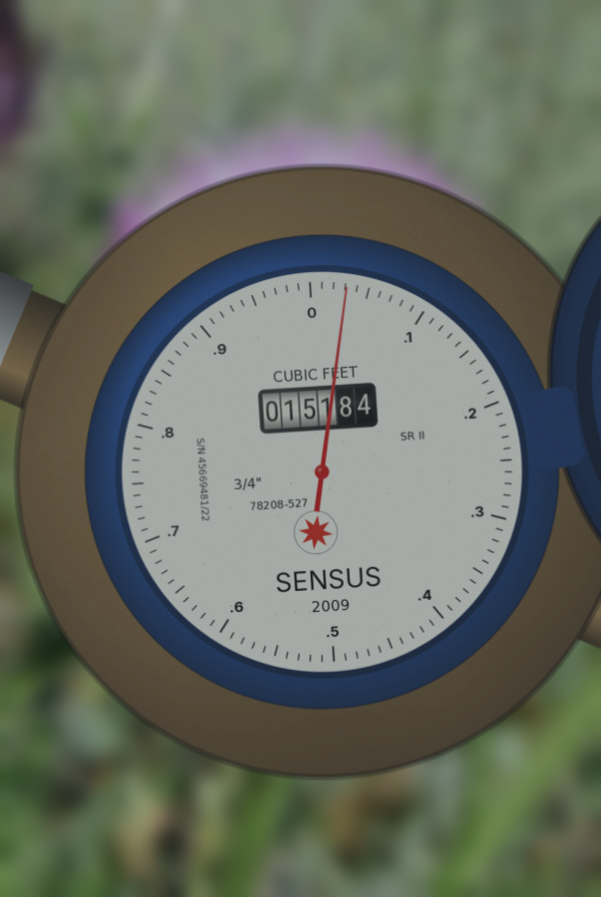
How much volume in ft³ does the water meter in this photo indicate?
15184.03 ft³
